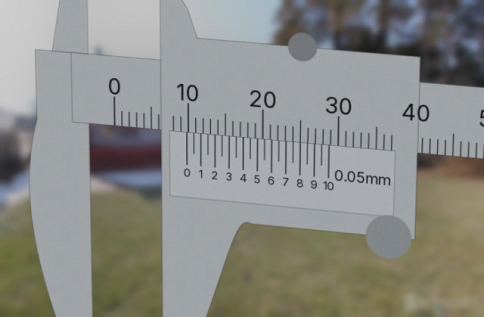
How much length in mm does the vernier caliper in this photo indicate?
9.8 mm
